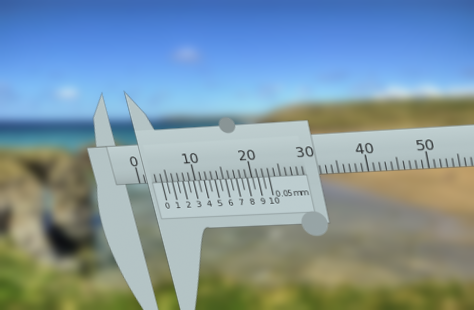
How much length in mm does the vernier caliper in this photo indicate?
4.0 mm
